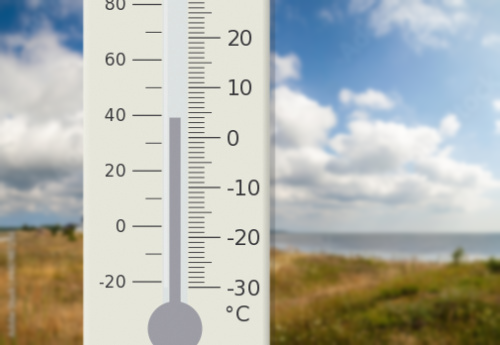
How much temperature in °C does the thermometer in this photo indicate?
4 °C
